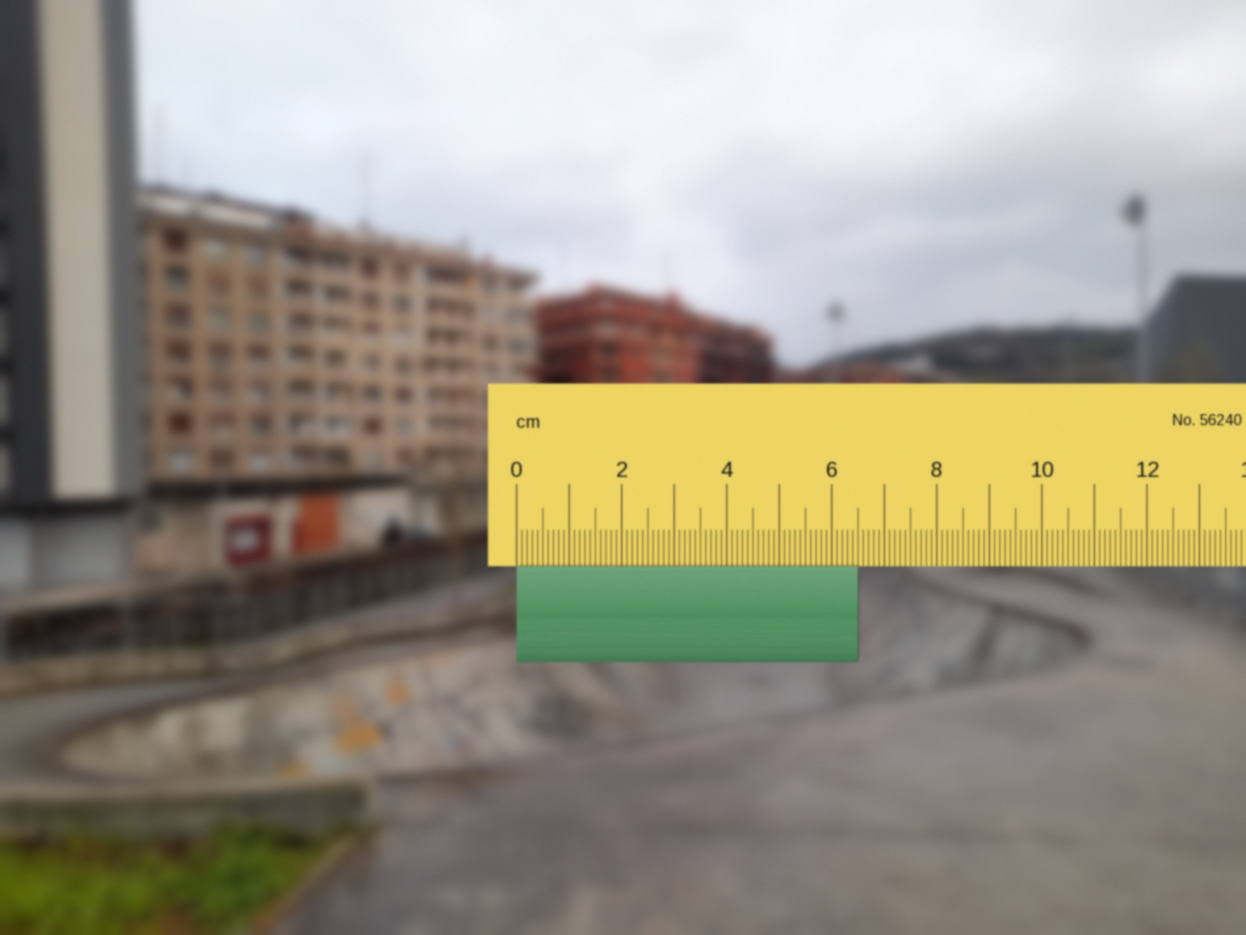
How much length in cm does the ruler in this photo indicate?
6.5 cm
